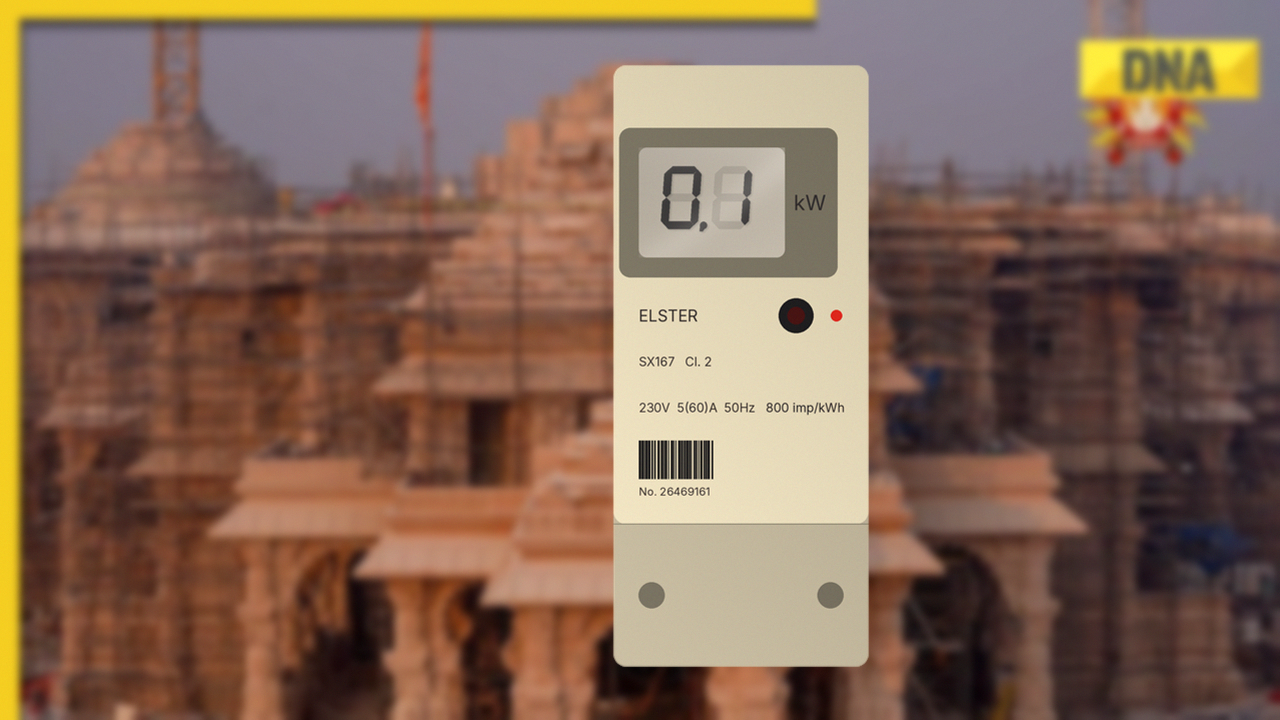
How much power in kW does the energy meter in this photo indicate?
0.1 kW
